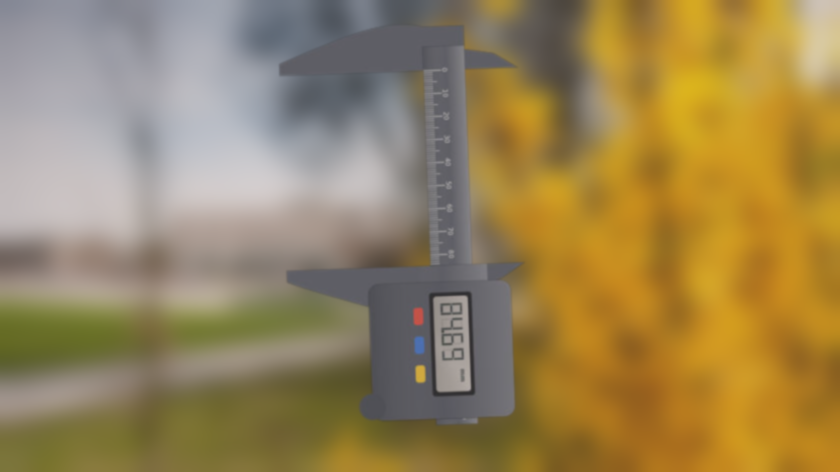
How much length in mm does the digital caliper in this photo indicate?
84.69 mm
